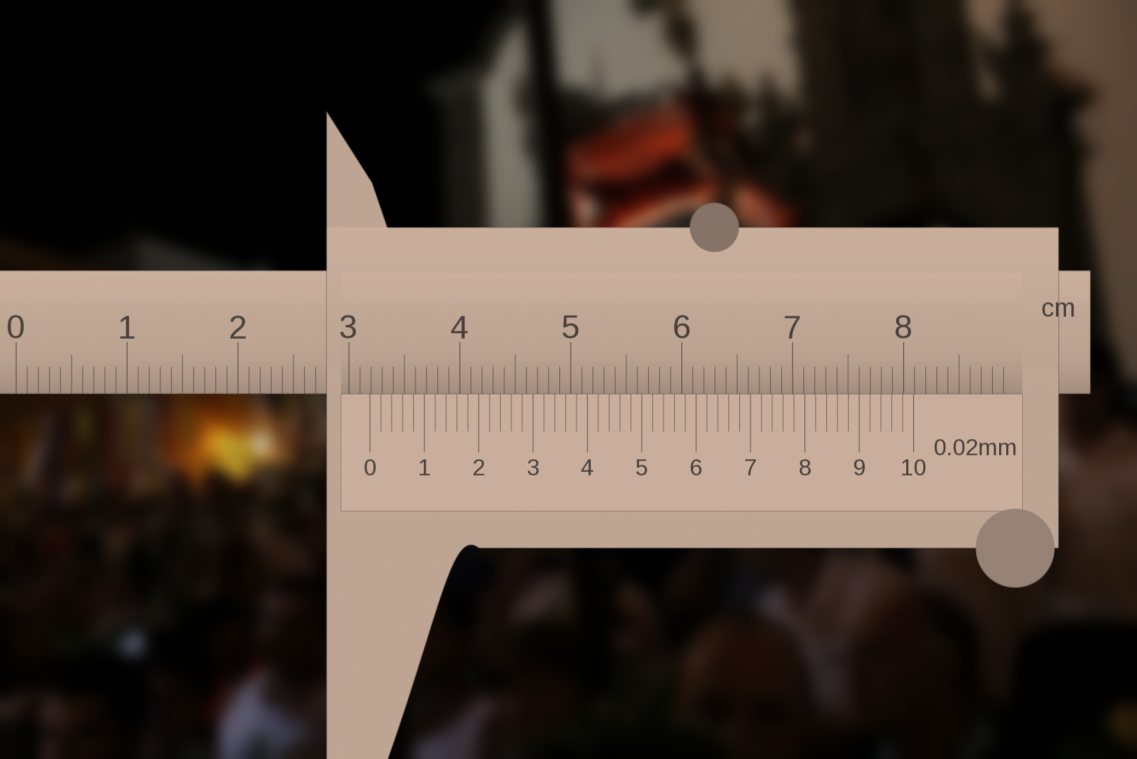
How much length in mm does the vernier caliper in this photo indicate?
31.9 mm
